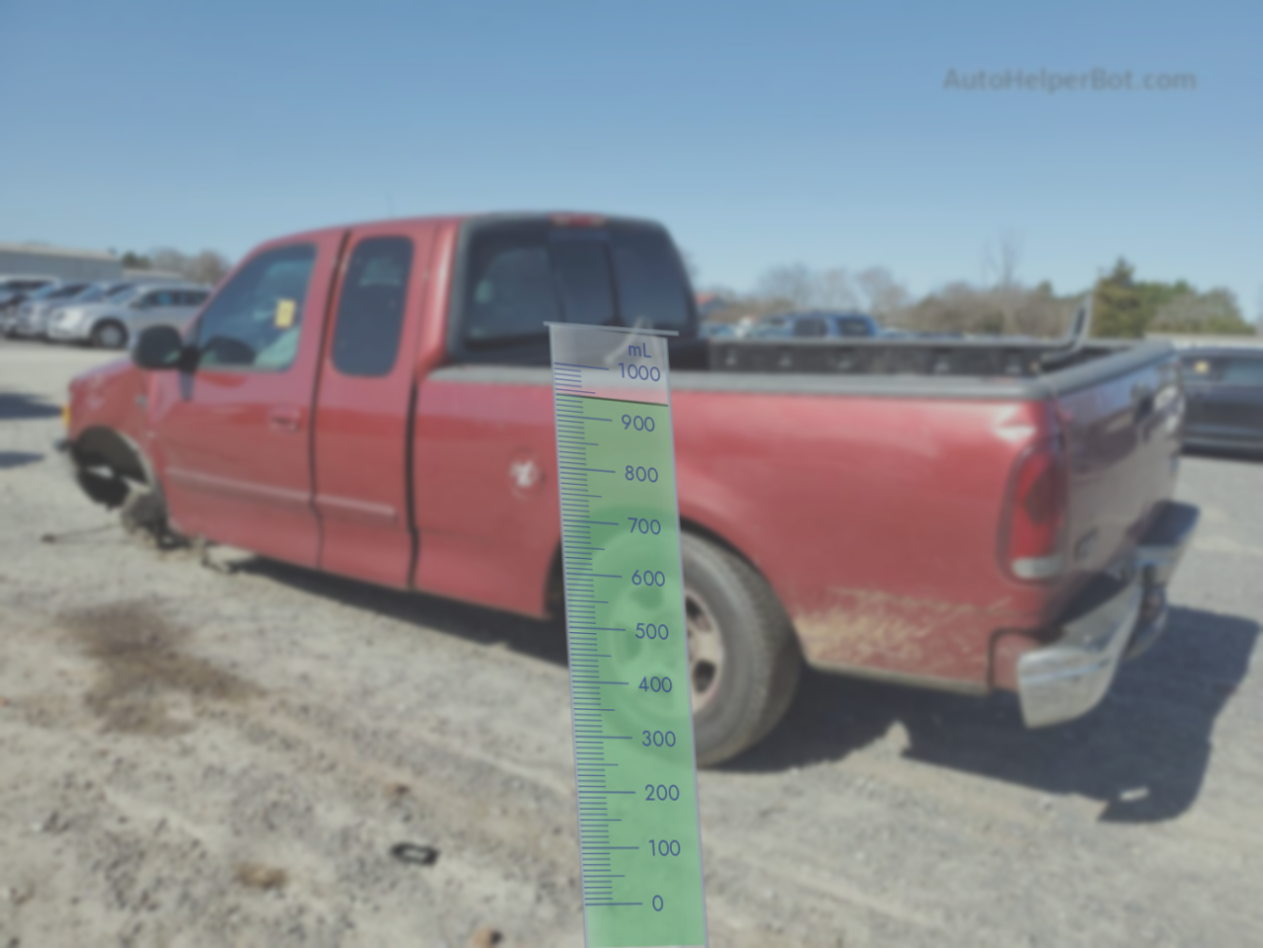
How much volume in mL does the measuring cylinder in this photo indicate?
940 mL
